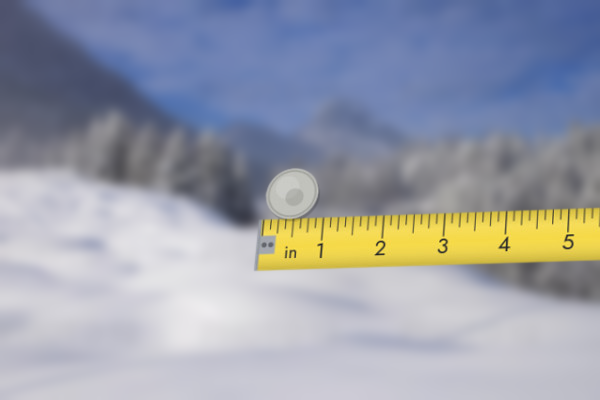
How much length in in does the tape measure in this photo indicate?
0.875 in
